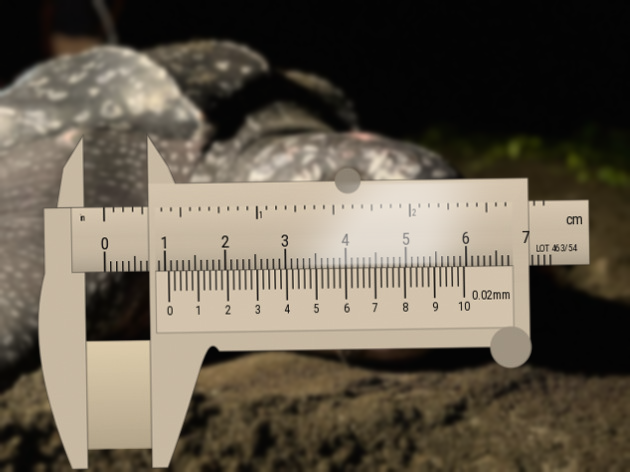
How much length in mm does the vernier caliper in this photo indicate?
10.6 mm
